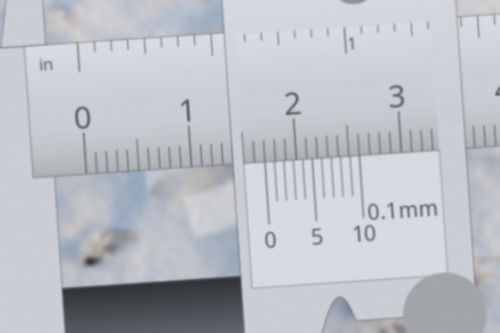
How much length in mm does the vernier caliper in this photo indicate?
17.0 mm
